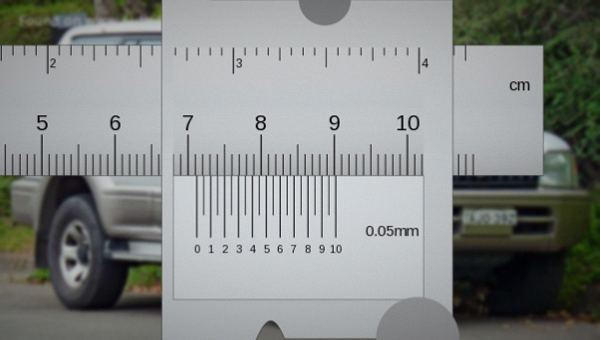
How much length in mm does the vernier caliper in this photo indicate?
71.2 mm
